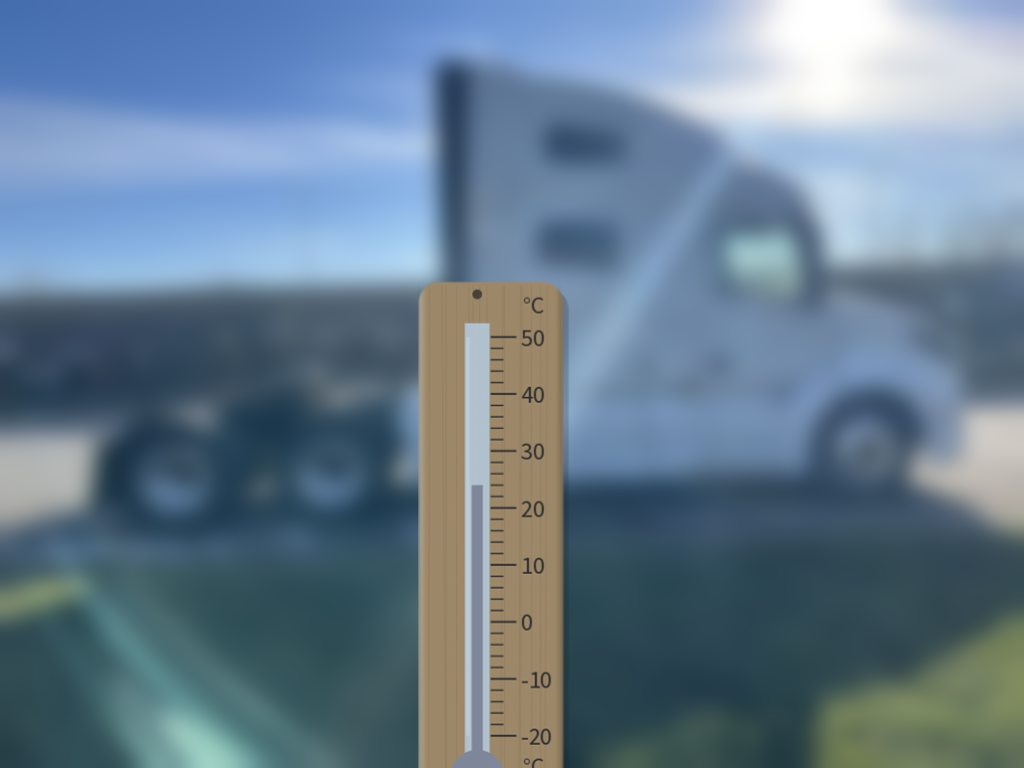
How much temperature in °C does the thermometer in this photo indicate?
24 °C
